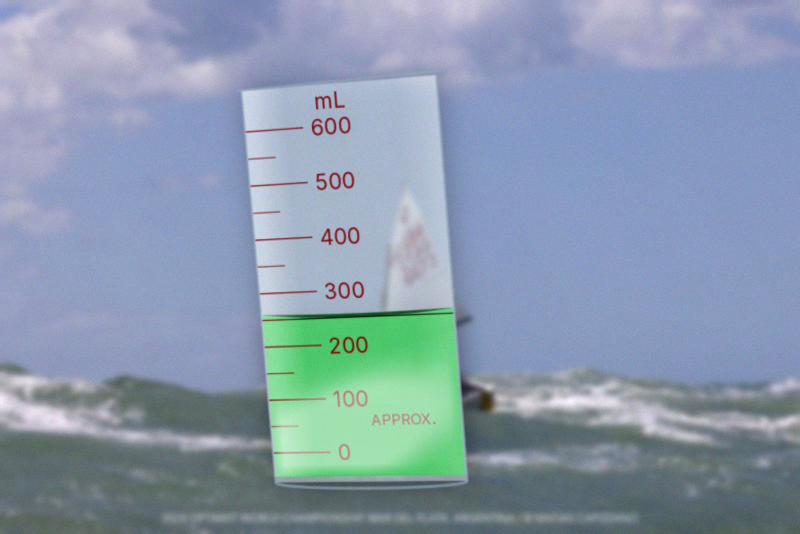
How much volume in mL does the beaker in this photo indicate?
250 mL
